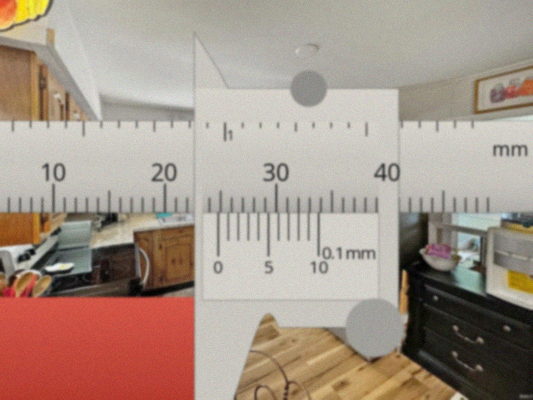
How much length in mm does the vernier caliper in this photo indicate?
24.8 mm
